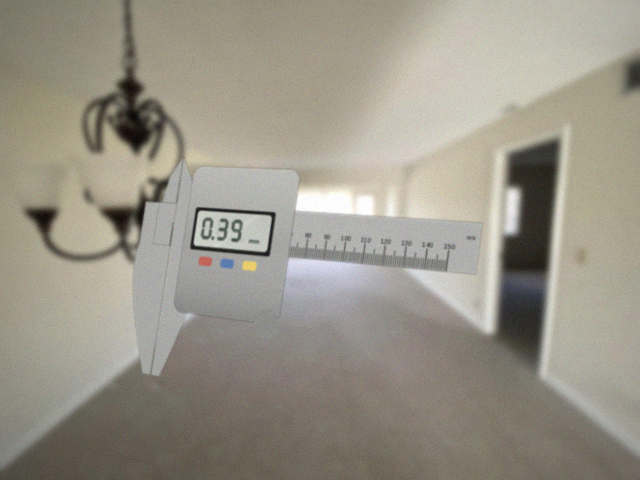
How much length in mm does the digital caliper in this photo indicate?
0.39 mm
